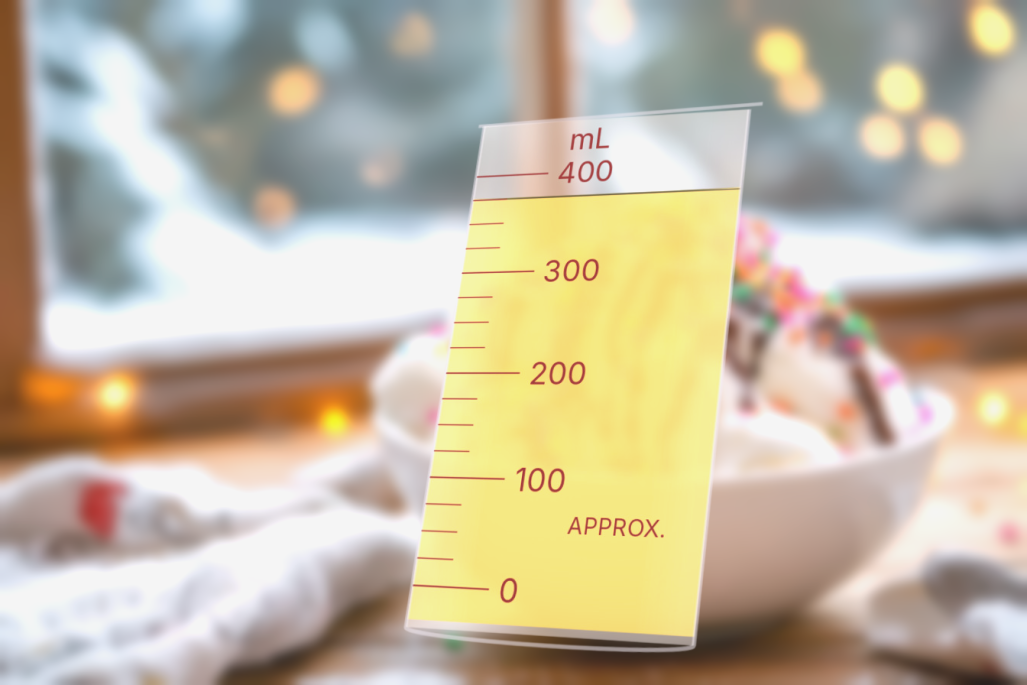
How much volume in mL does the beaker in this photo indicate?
375 mL
